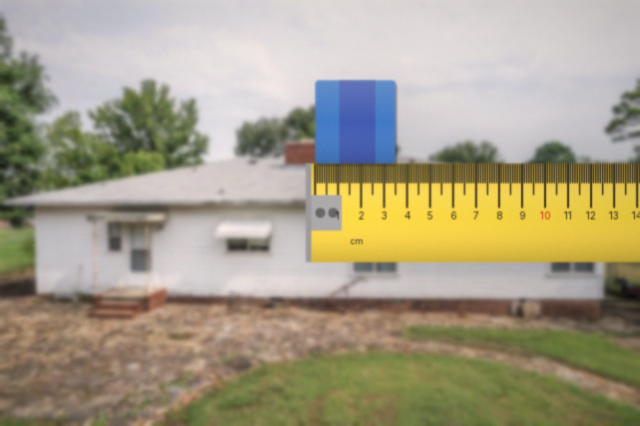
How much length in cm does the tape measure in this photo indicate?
3.5 cm
